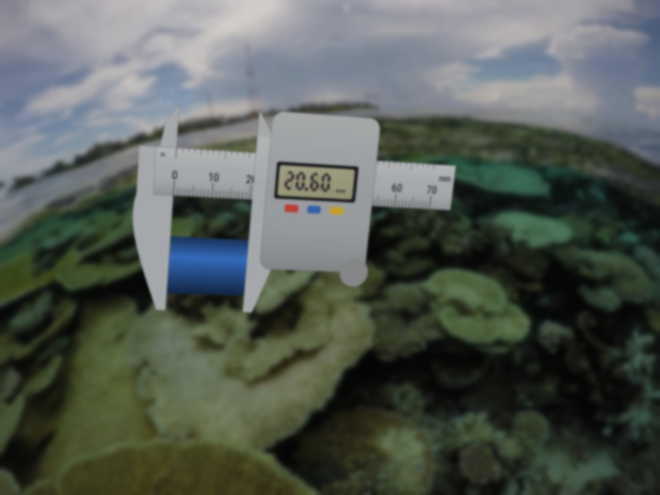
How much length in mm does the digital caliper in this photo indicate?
20.60 mm
